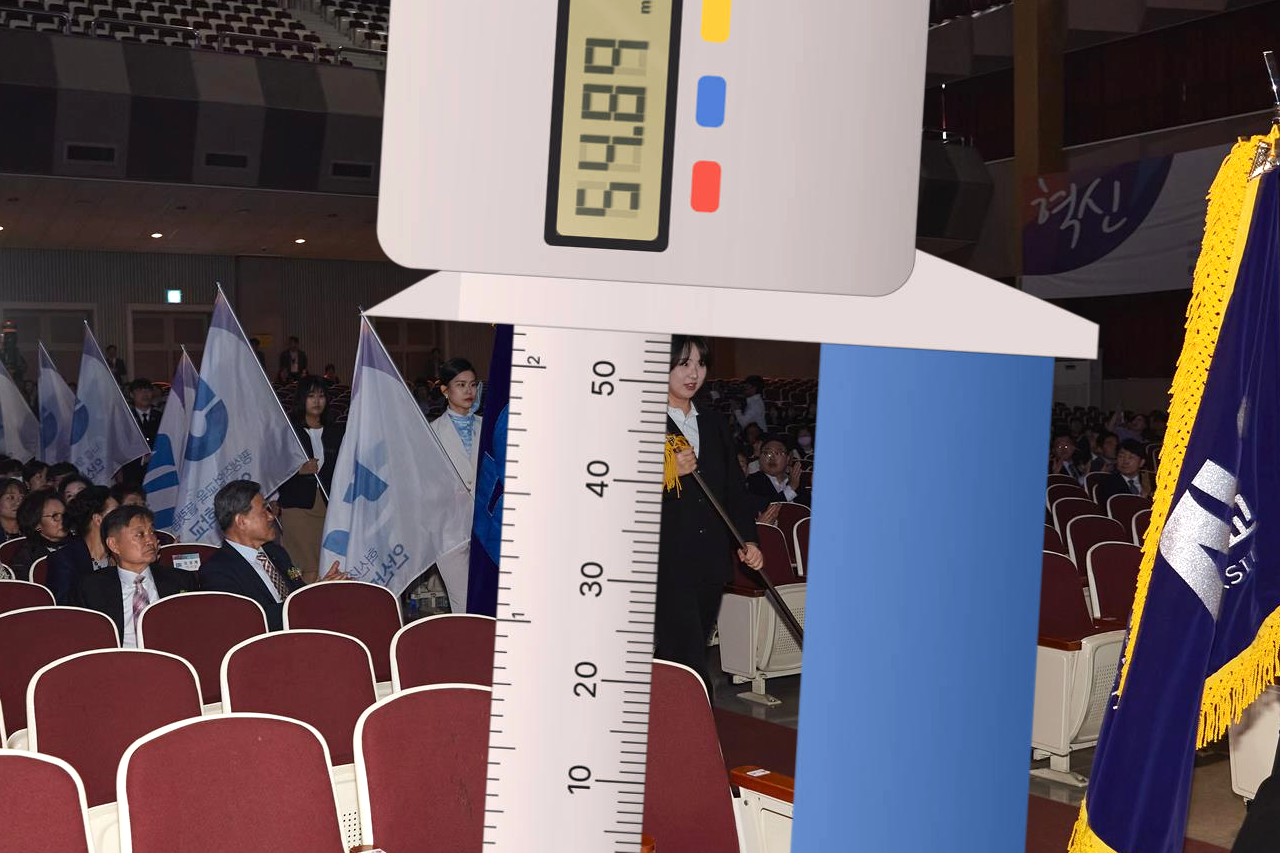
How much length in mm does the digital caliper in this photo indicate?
54.89 mm
